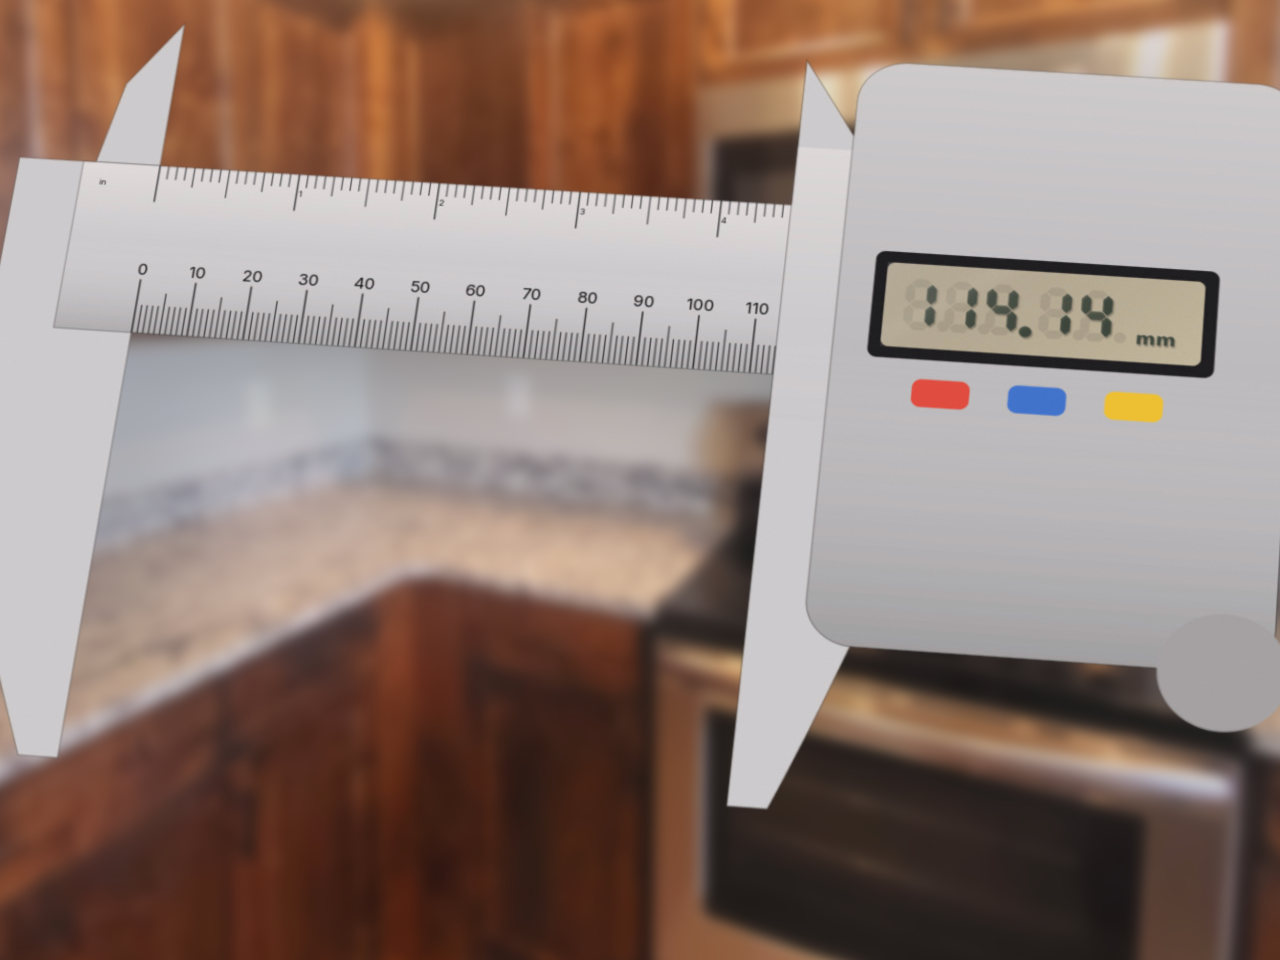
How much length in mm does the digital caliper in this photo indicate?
114.14 mm
